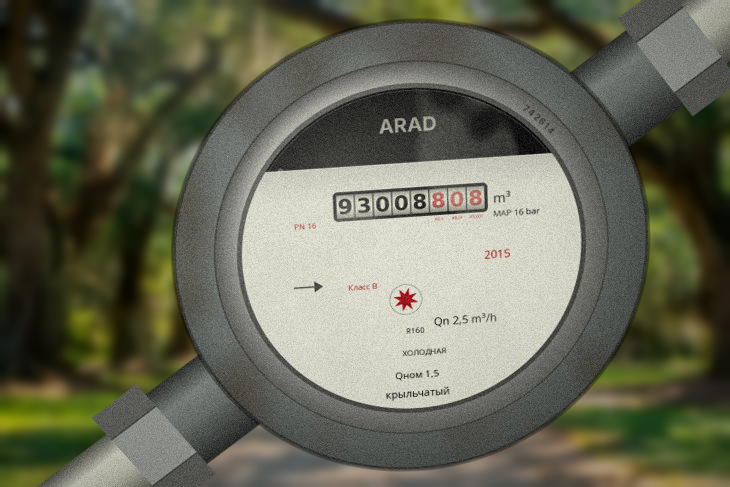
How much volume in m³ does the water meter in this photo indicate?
93008.808 m³
